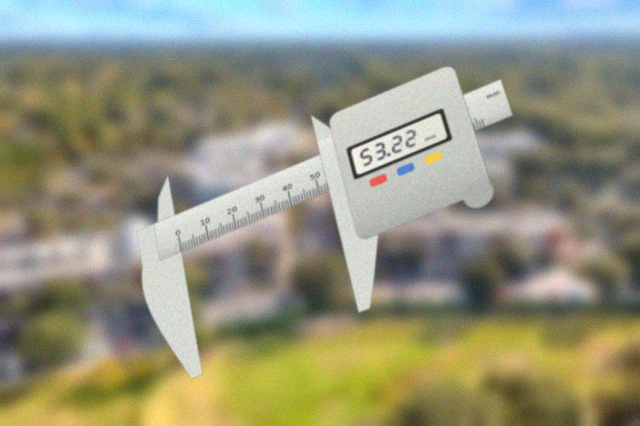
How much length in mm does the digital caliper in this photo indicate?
53.22 mm
